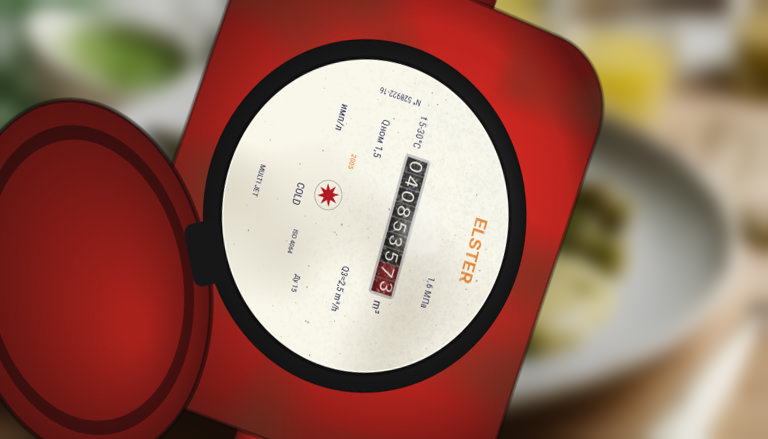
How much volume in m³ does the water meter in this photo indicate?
408535.73 m³
